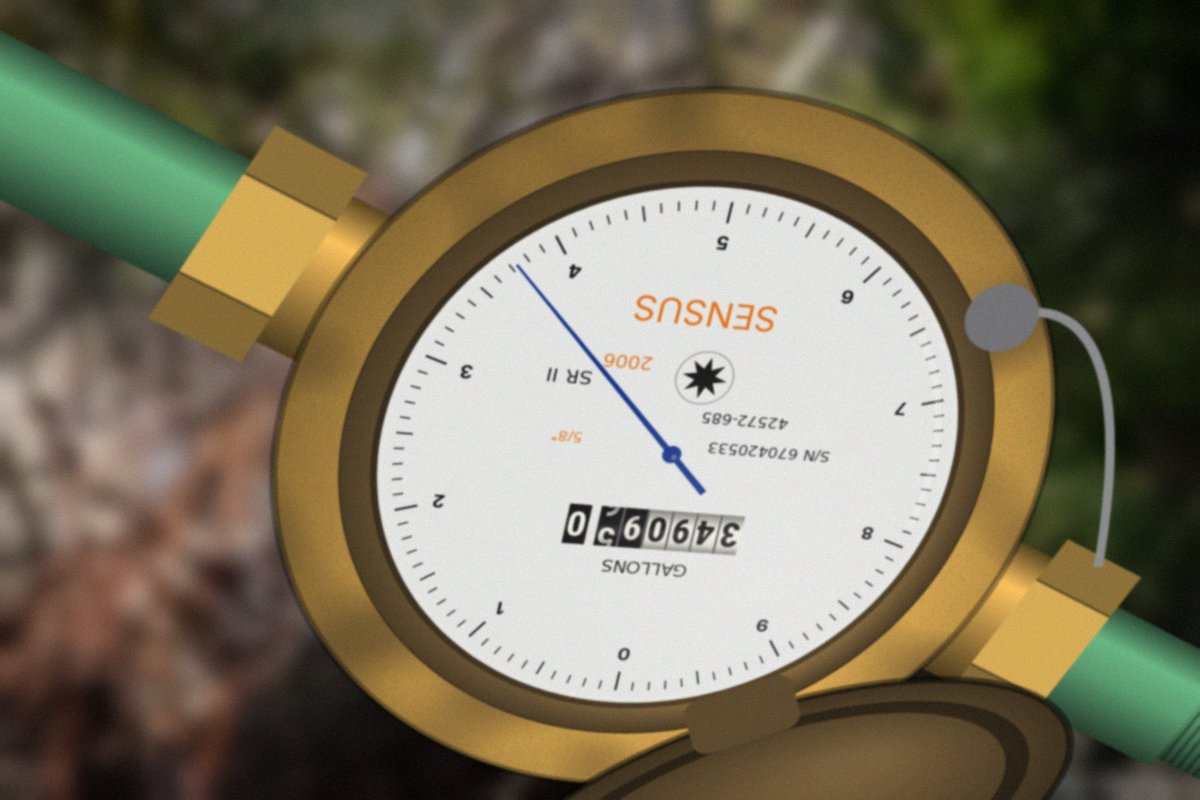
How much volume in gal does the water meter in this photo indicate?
3490953.7 gal
